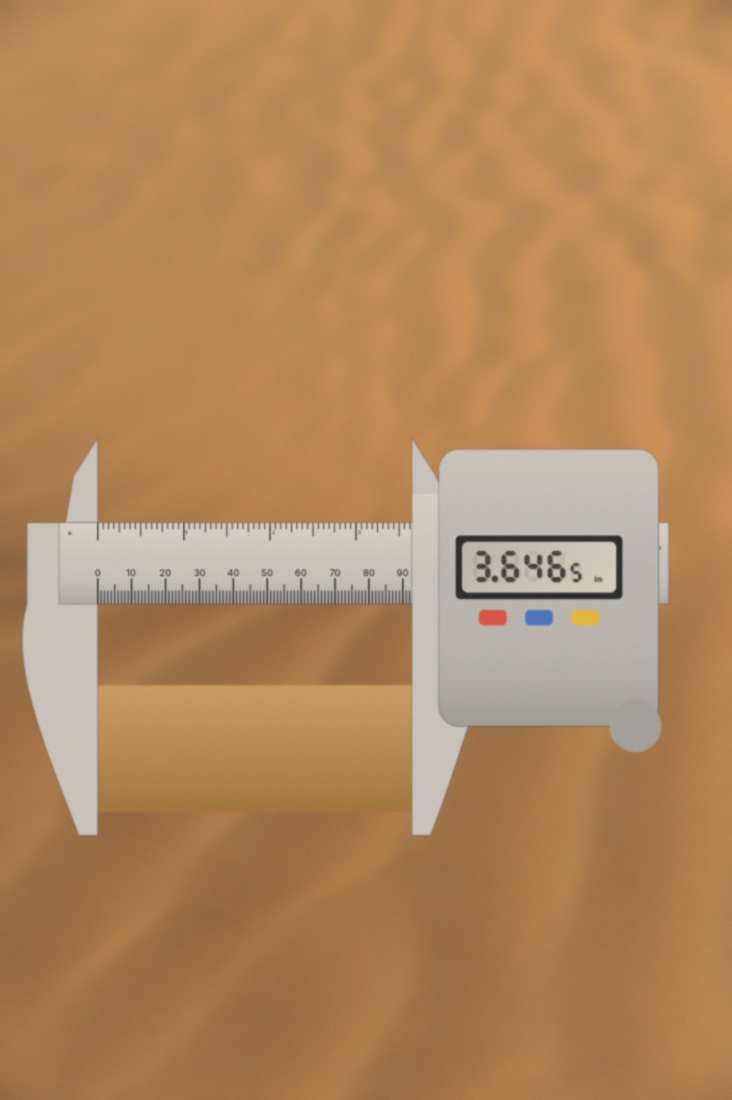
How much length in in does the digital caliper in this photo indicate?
3.6465 in
